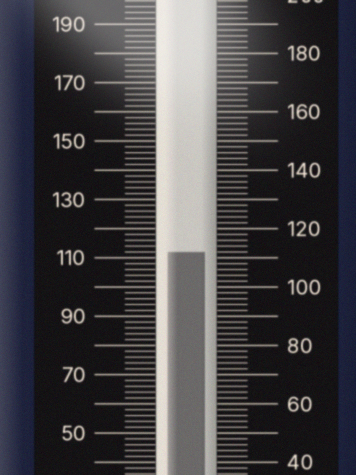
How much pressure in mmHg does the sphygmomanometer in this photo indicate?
112 mmHg
